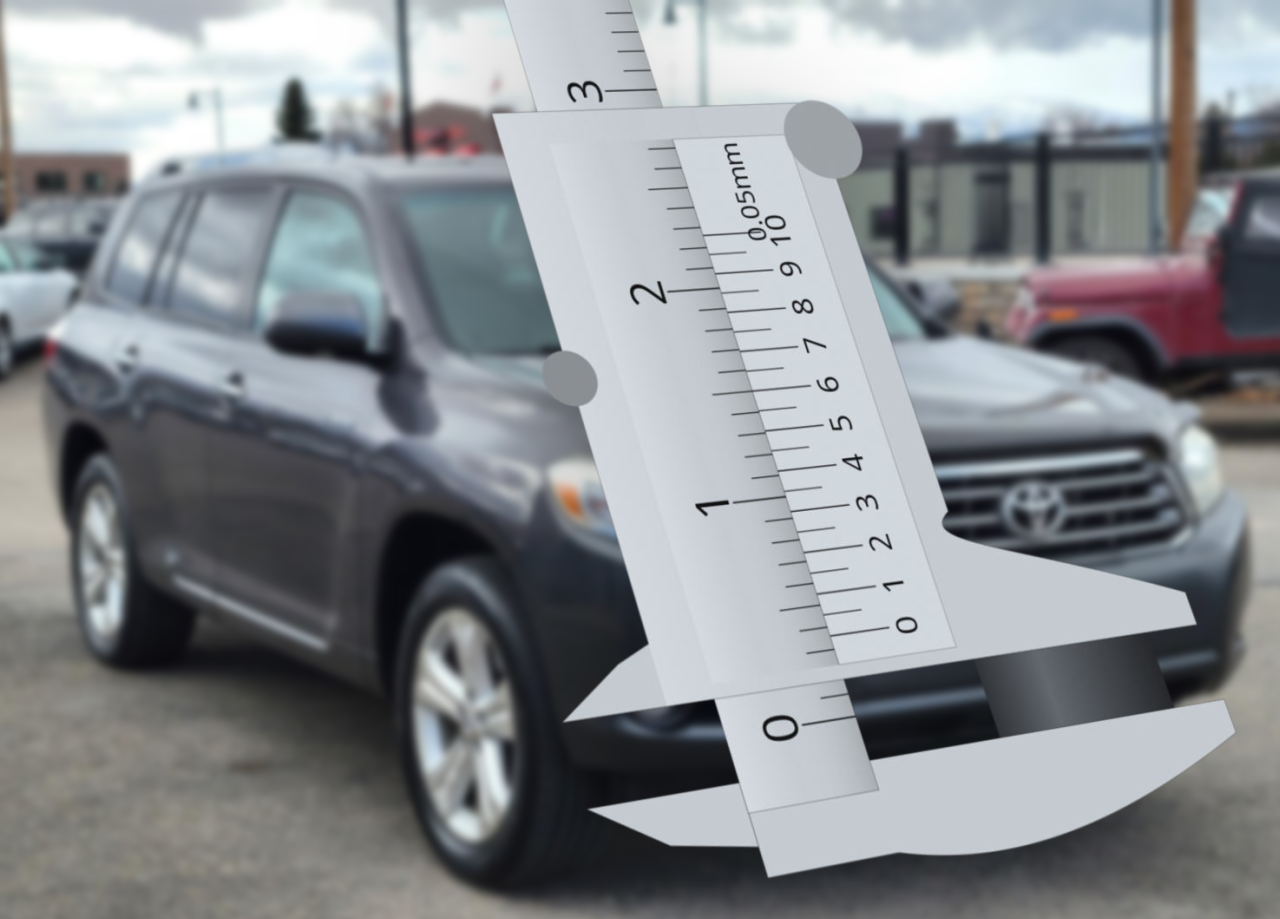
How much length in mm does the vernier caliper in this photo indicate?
3.6 mm
